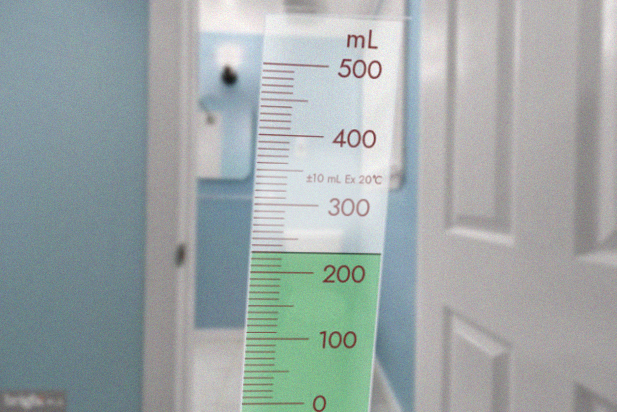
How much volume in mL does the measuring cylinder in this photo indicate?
230 mL
